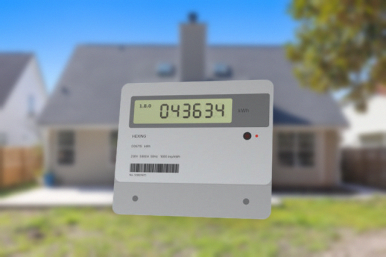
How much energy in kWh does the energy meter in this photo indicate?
43634 kWh
